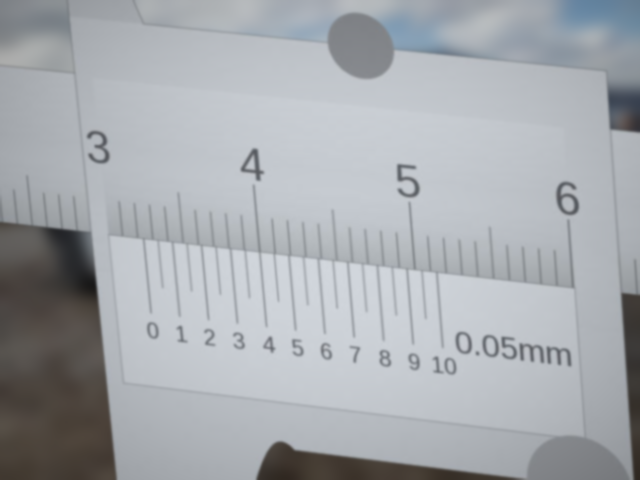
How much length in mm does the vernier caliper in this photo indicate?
32.4 mm
